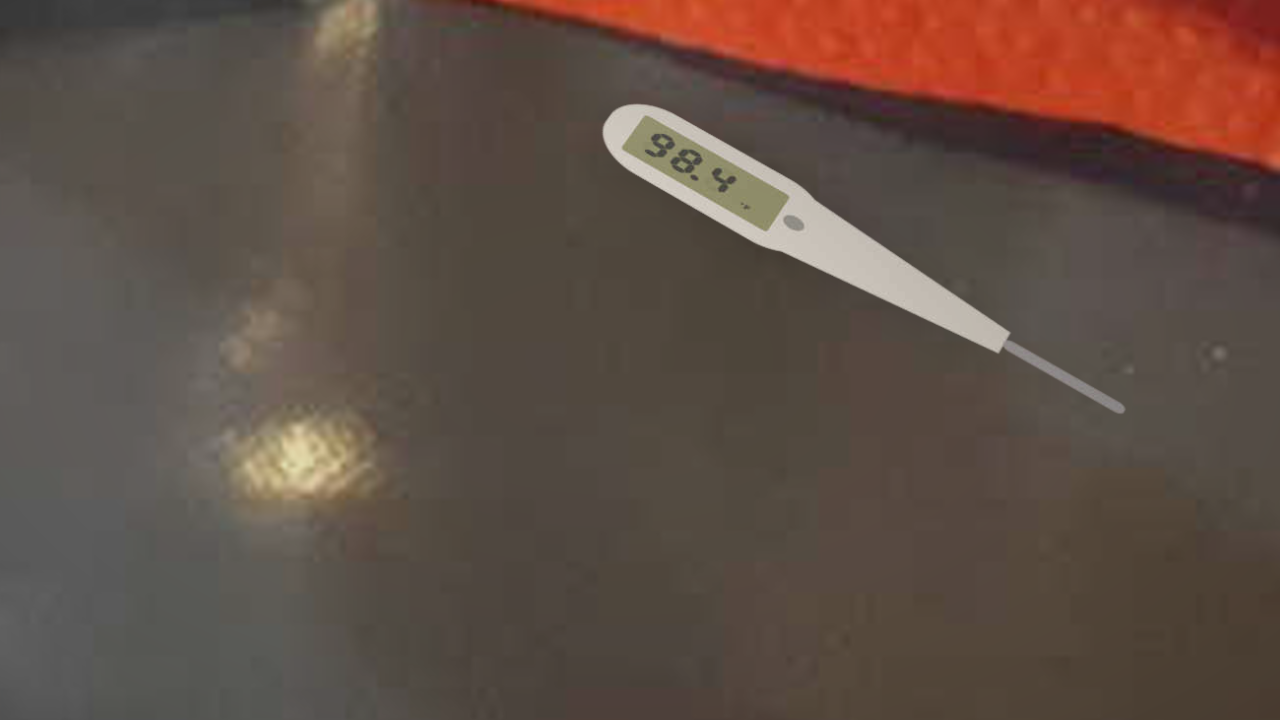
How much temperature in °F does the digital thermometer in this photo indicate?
98.4 °F
